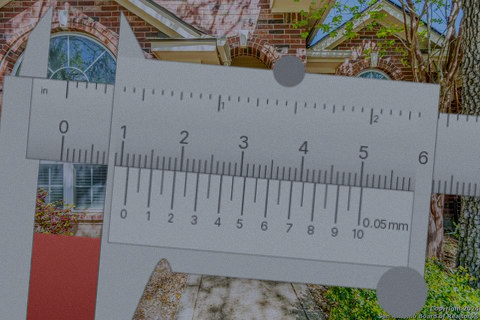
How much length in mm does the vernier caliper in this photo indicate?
11.2 mm
